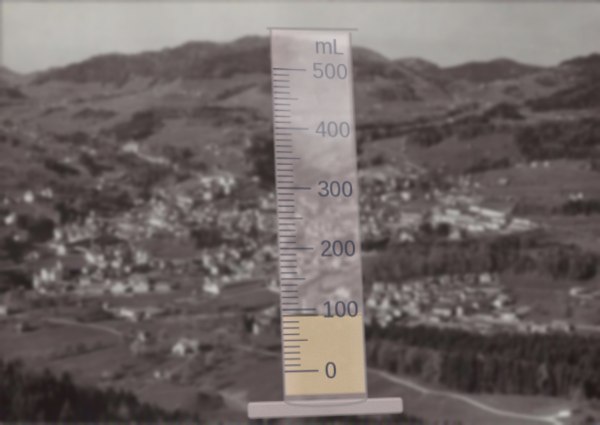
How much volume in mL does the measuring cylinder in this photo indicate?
90 mL
